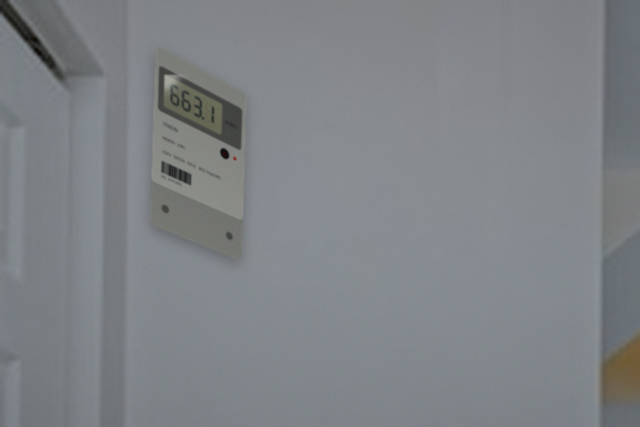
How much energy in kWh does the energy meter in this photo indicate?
663.1 kWh
